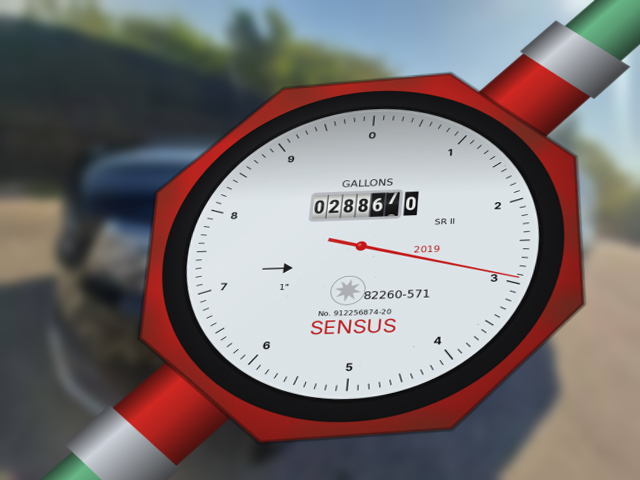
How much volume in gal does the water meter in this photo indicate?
288672.9 gal
